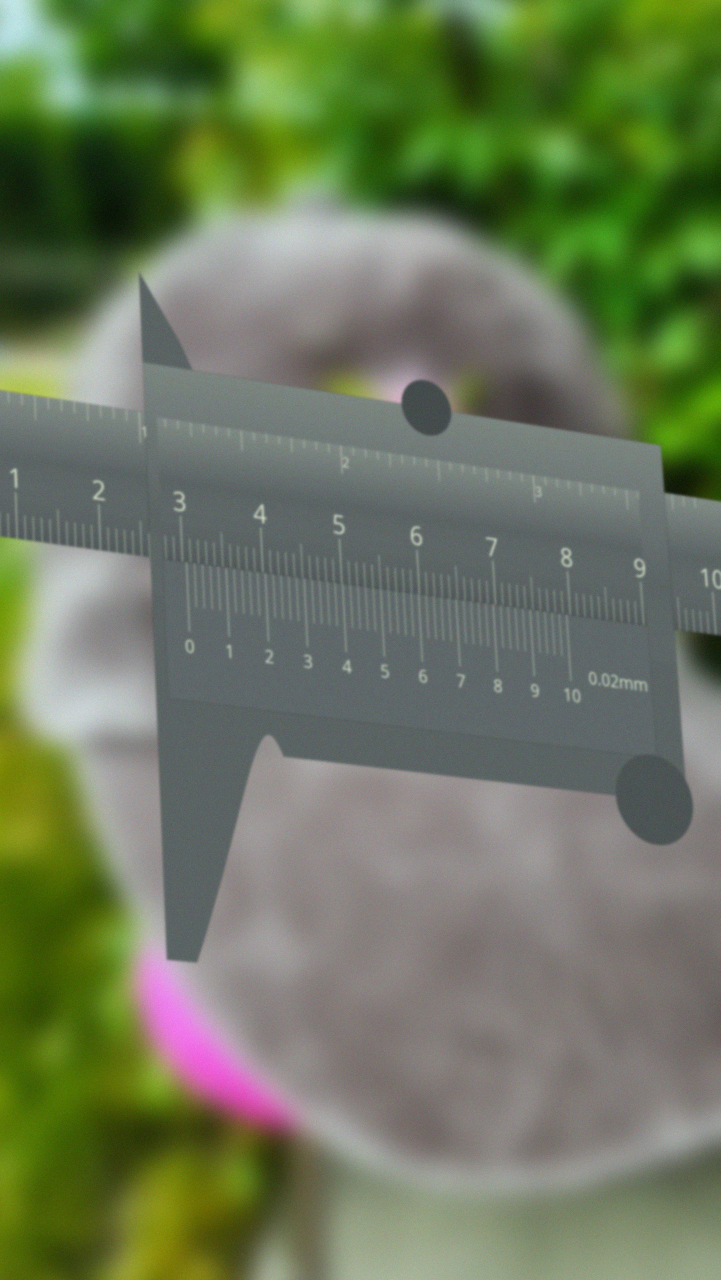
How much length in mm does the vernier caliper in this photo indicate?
30.5 mm
